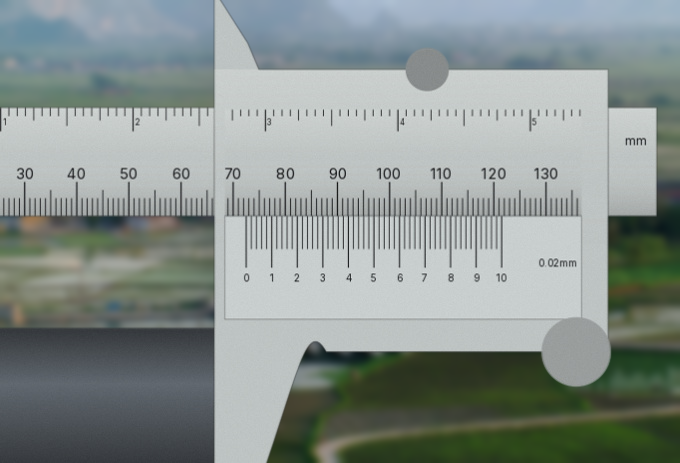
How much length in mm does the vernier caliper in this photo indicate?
72.5 mm
